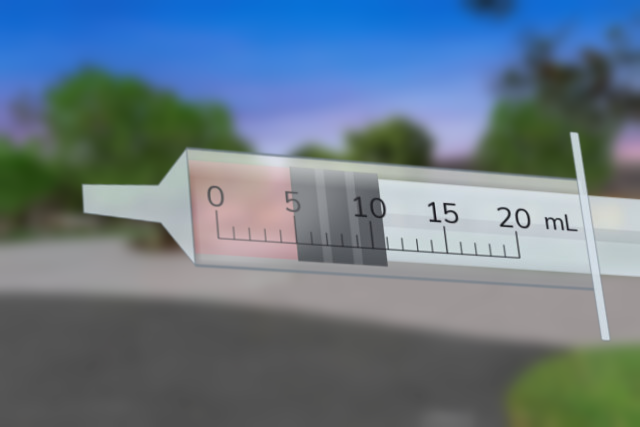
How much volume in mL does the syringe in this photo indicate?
5 mL
